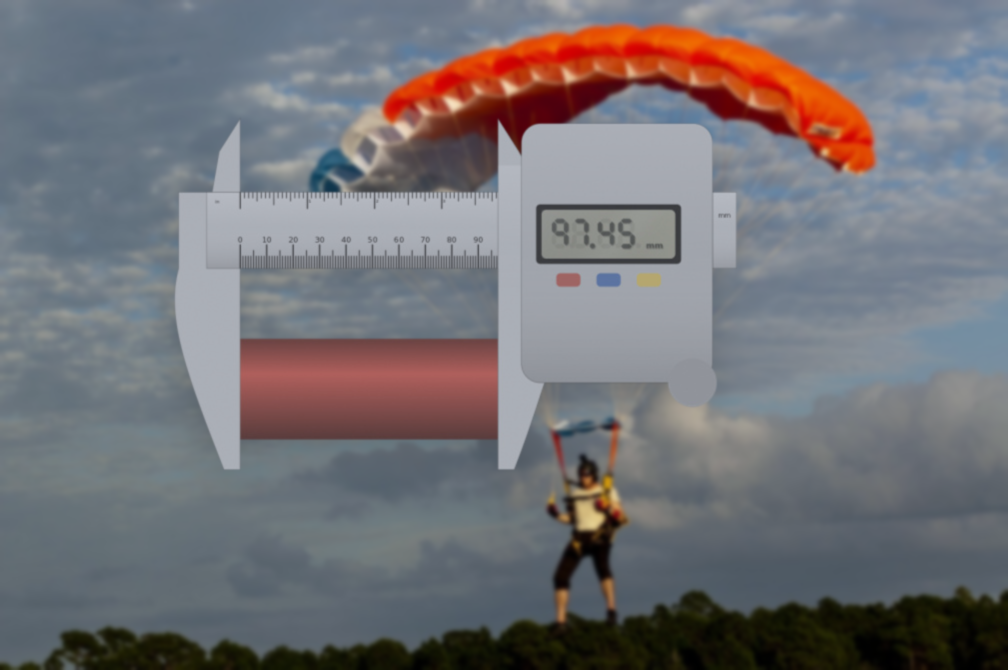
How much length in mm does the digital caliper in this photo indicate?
97.45 mm
